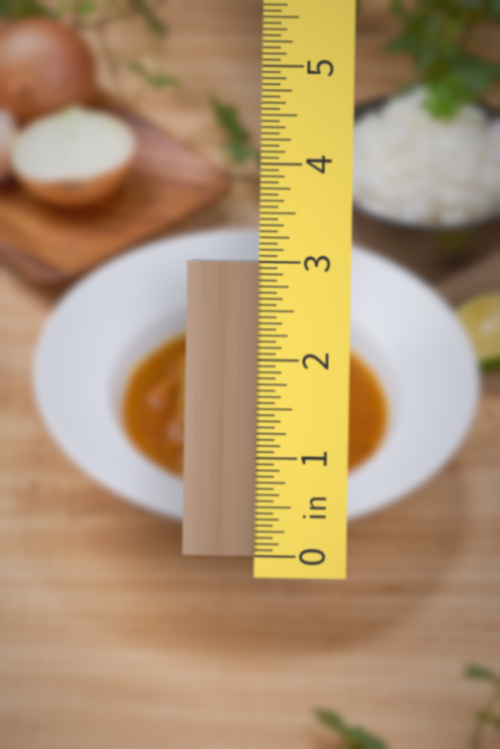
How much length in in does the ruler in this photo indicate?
3 in
